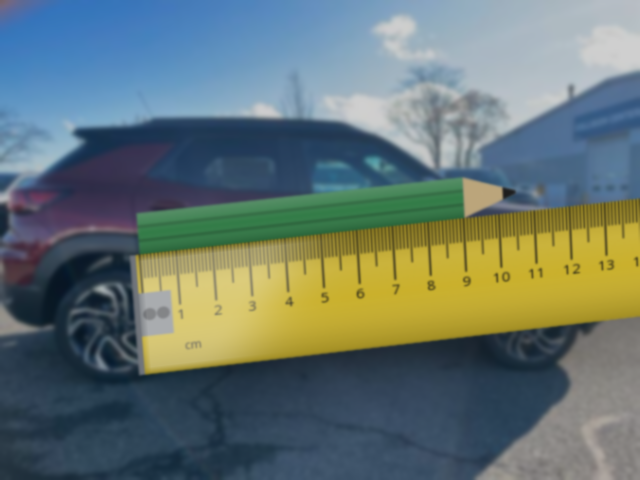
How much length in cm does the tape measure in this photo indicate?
10.5 cm
